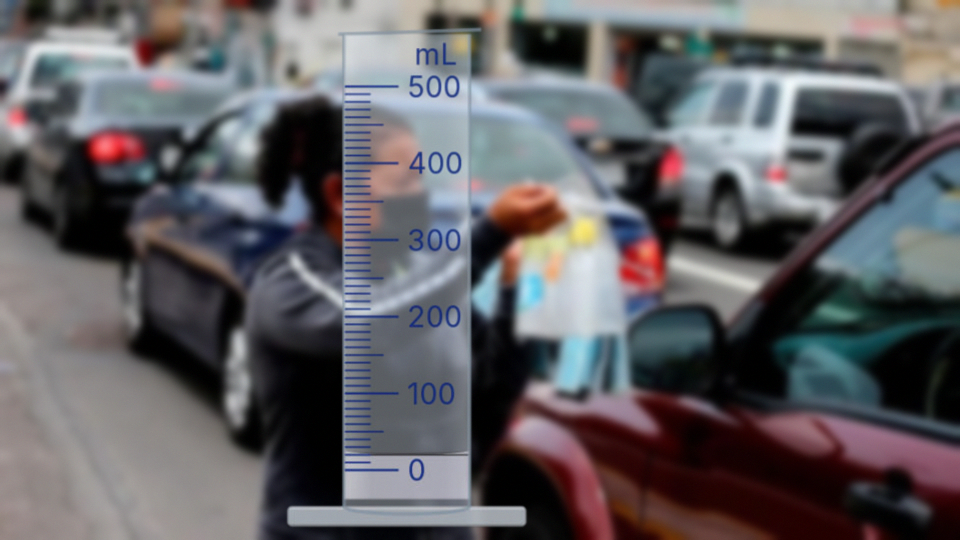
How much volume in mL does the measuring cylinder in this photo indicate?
20 mL
